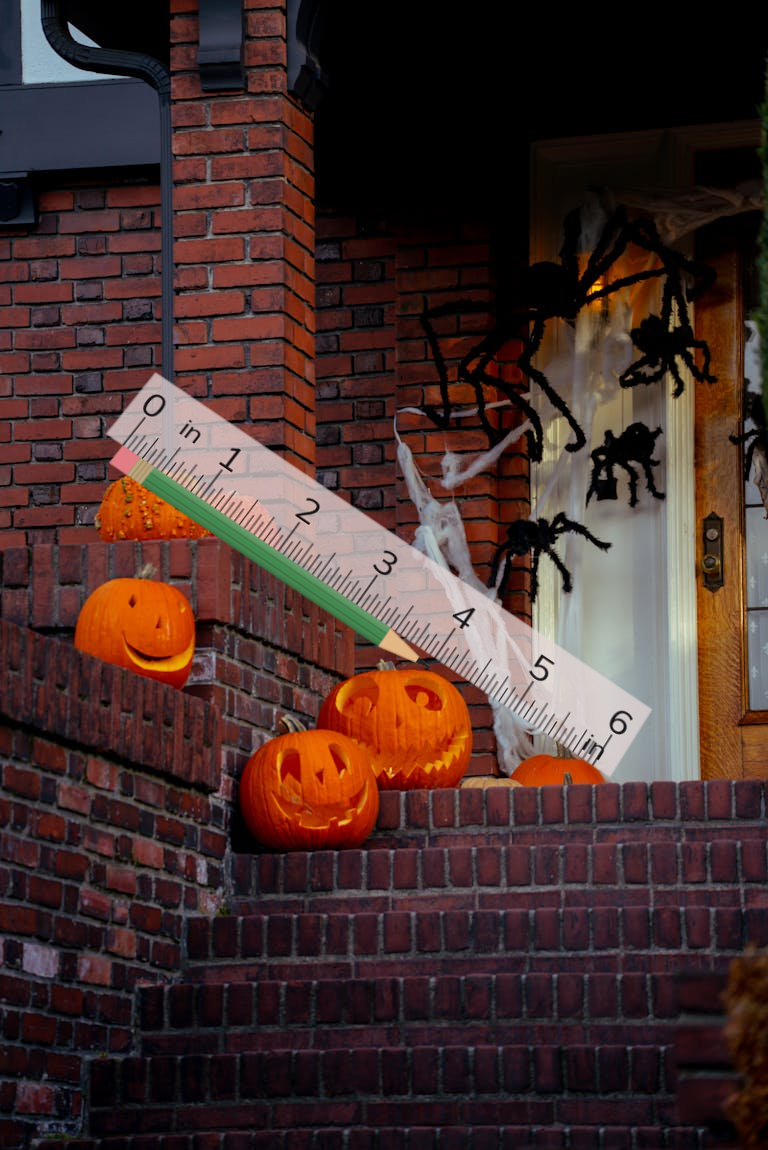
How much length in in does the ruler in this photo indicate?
4 in
